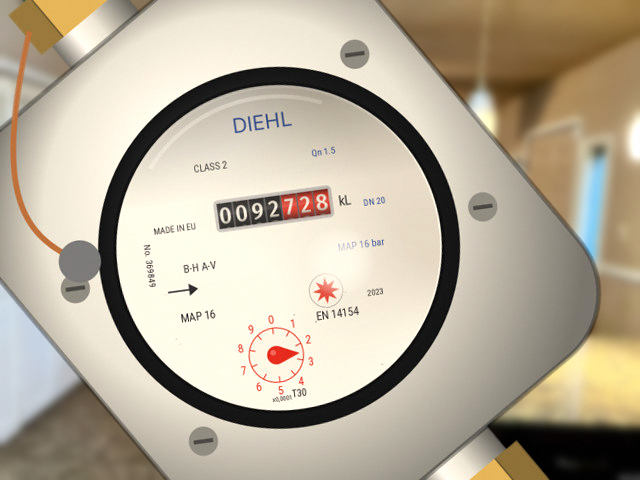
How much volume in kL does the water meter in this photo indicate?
92.7282 kL
